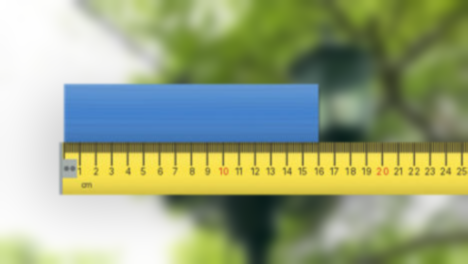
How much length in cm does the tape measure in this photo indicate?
16 cm
